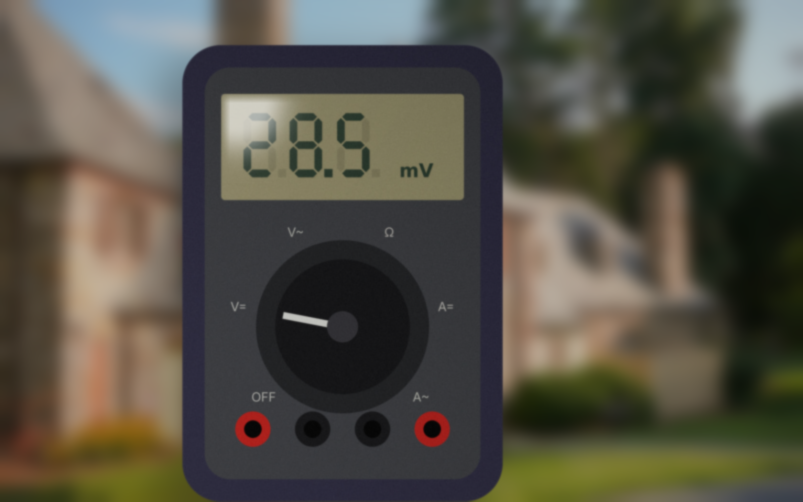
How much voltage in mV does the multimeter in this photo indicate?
28.5 mV
